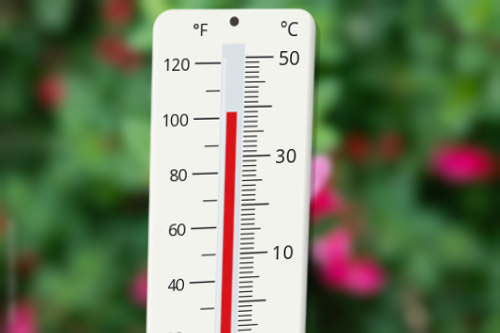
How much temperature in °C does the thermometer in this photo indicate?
39 °C
